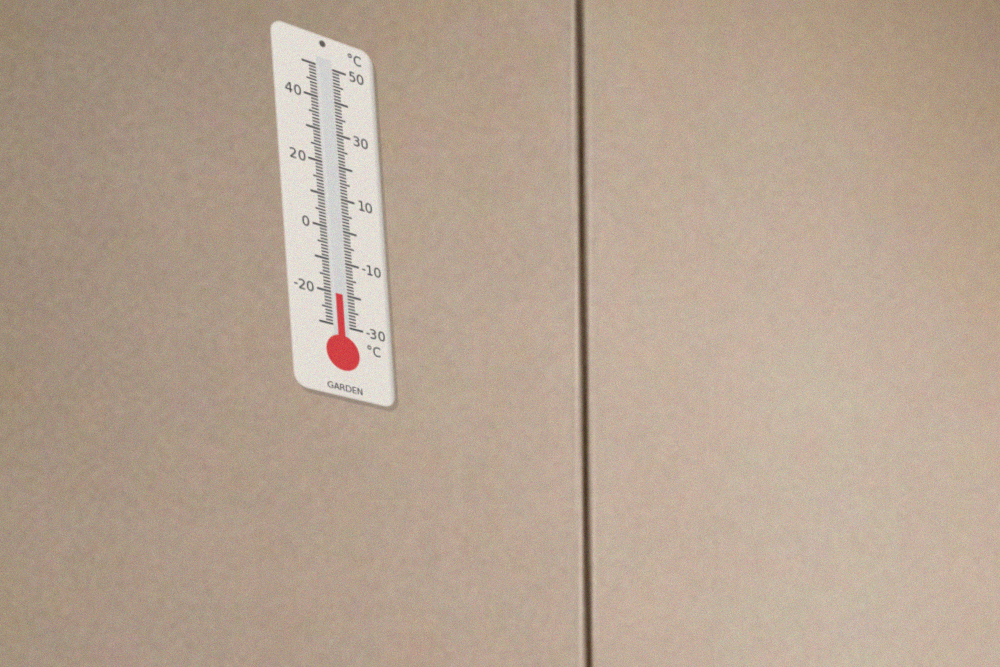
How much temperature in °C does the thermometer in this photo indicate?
-20 °C
